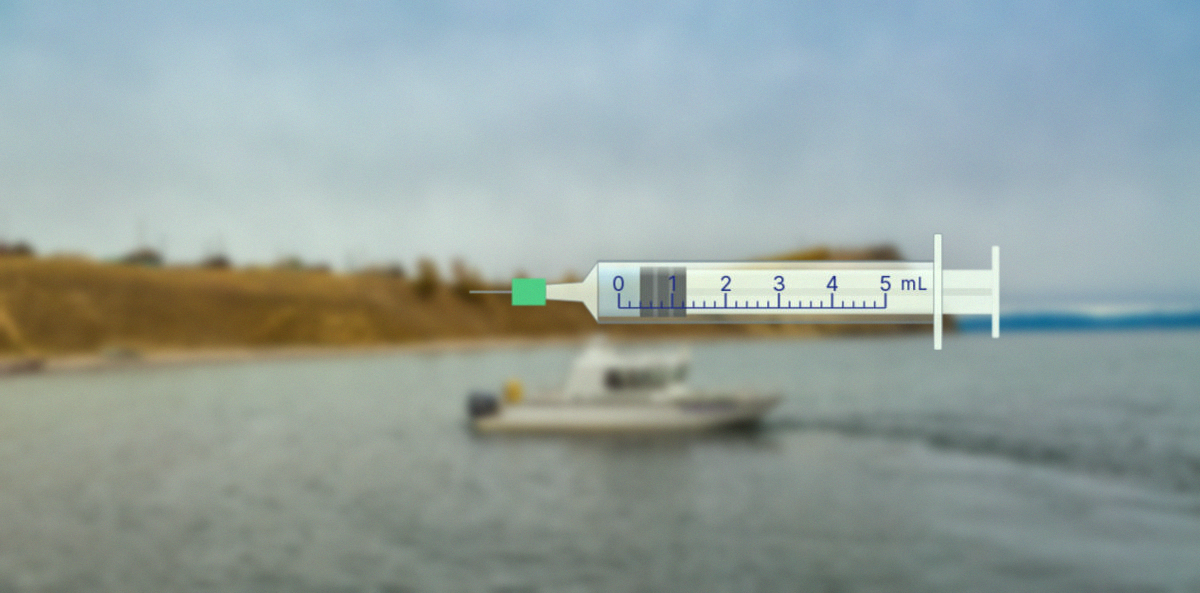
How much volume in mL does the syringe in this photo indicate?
0.4 mL
